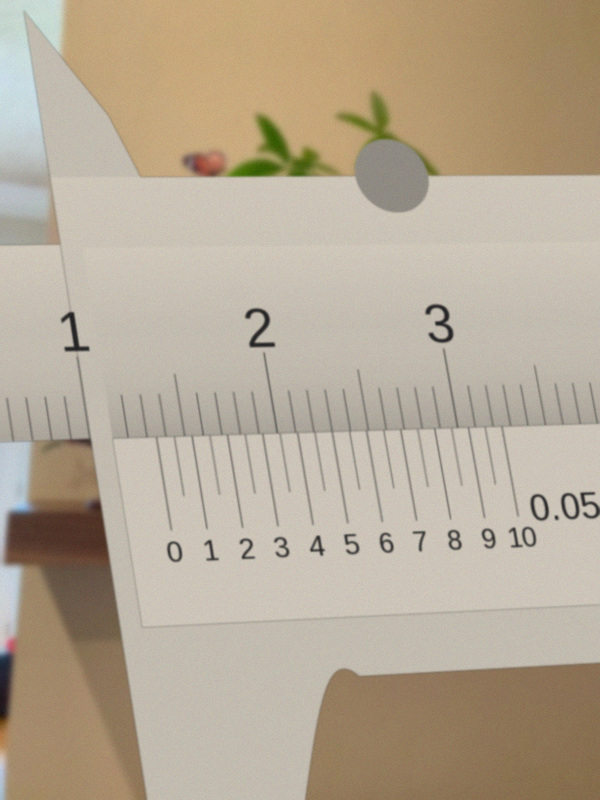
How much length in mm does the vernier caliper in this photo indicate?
13.5 mm
